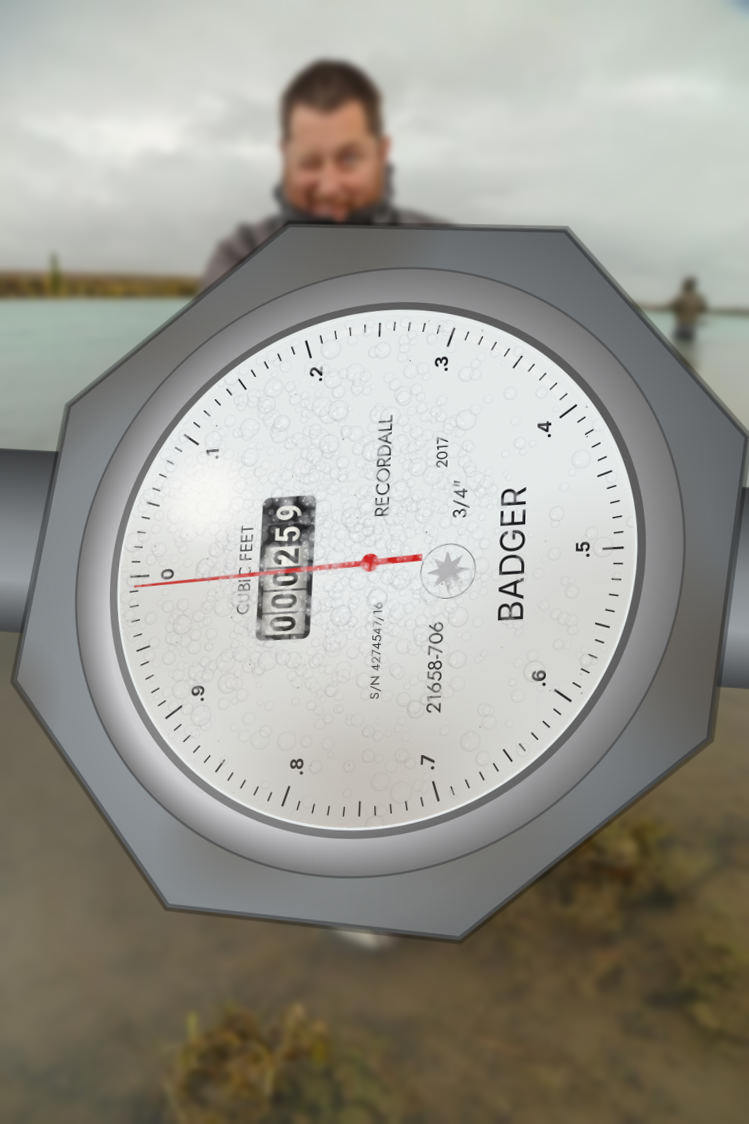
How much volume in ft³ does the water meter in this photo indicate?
258.99 ft³
